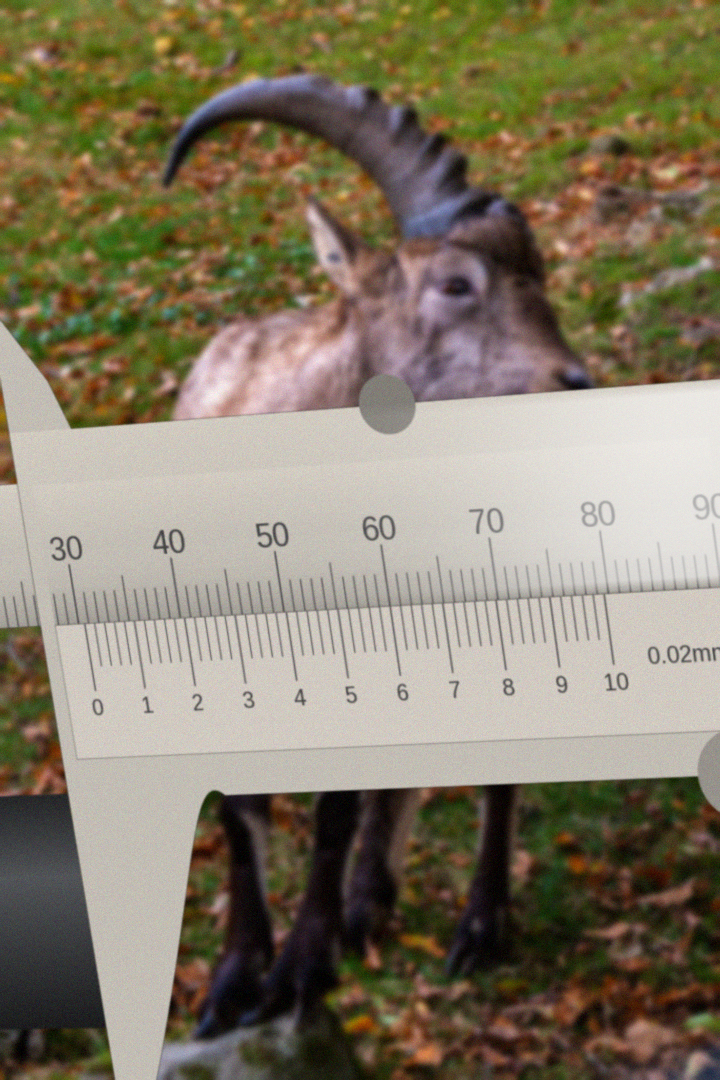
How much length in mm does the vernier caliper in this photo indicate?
30.6 mm
